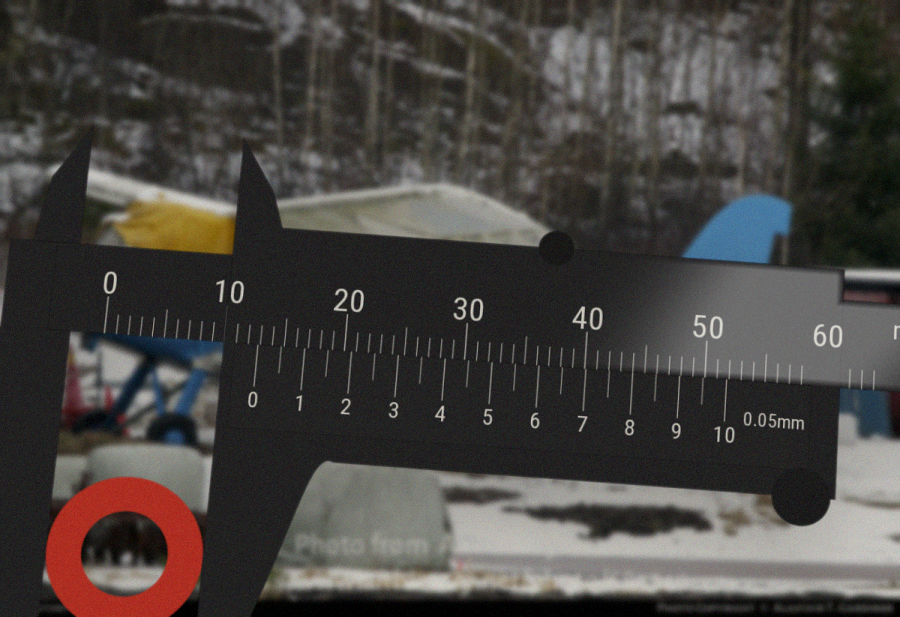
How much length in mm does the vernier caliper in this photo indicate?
12.8 mm
